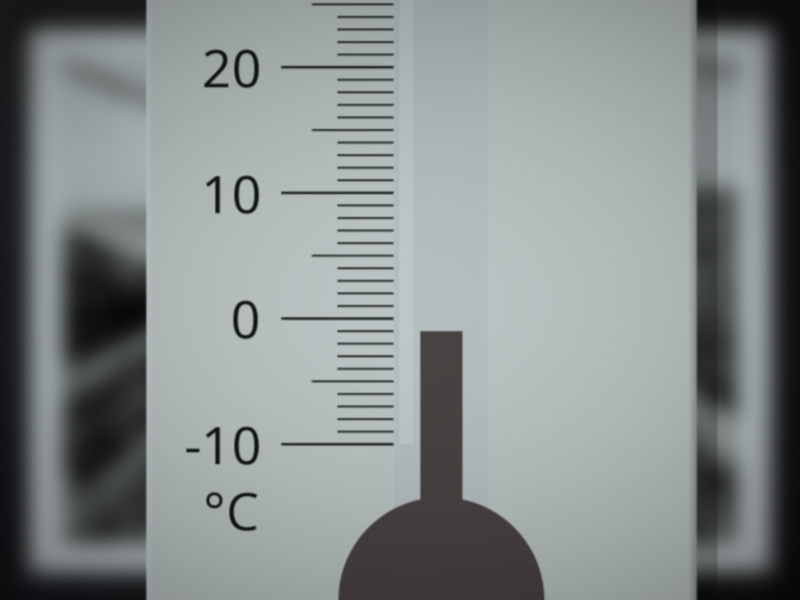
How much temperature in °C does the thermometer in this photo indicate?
-1 °C
